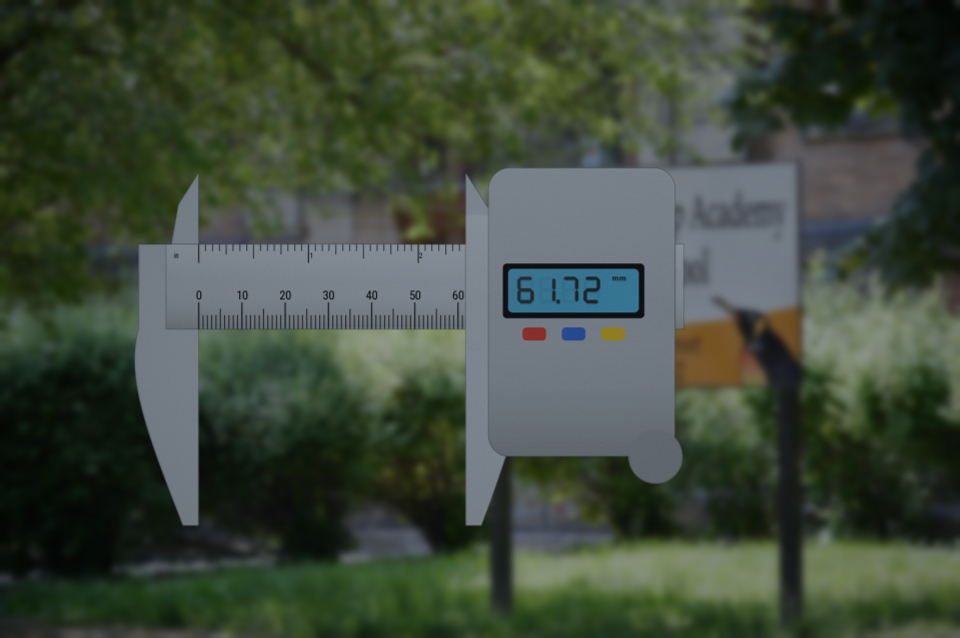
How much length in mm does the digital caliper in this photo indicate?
61.72 mm
